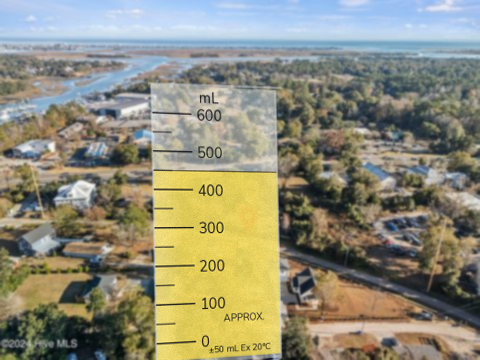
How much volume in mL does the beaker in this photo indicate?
450 mL
